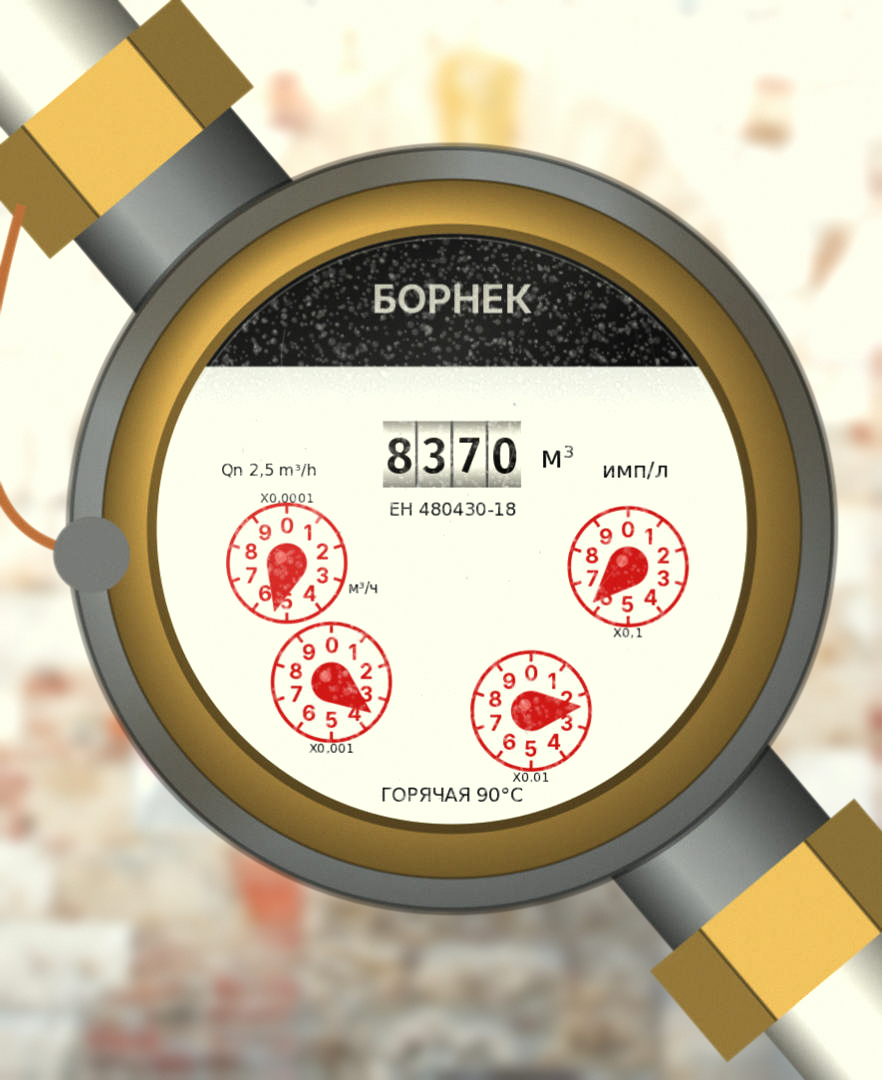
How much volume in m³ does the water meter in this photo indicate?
8370.6235 m³
